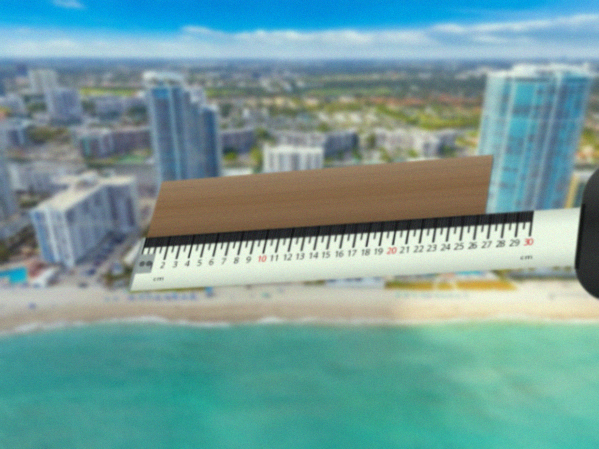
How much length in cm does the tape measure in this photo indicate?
26.5 cm
